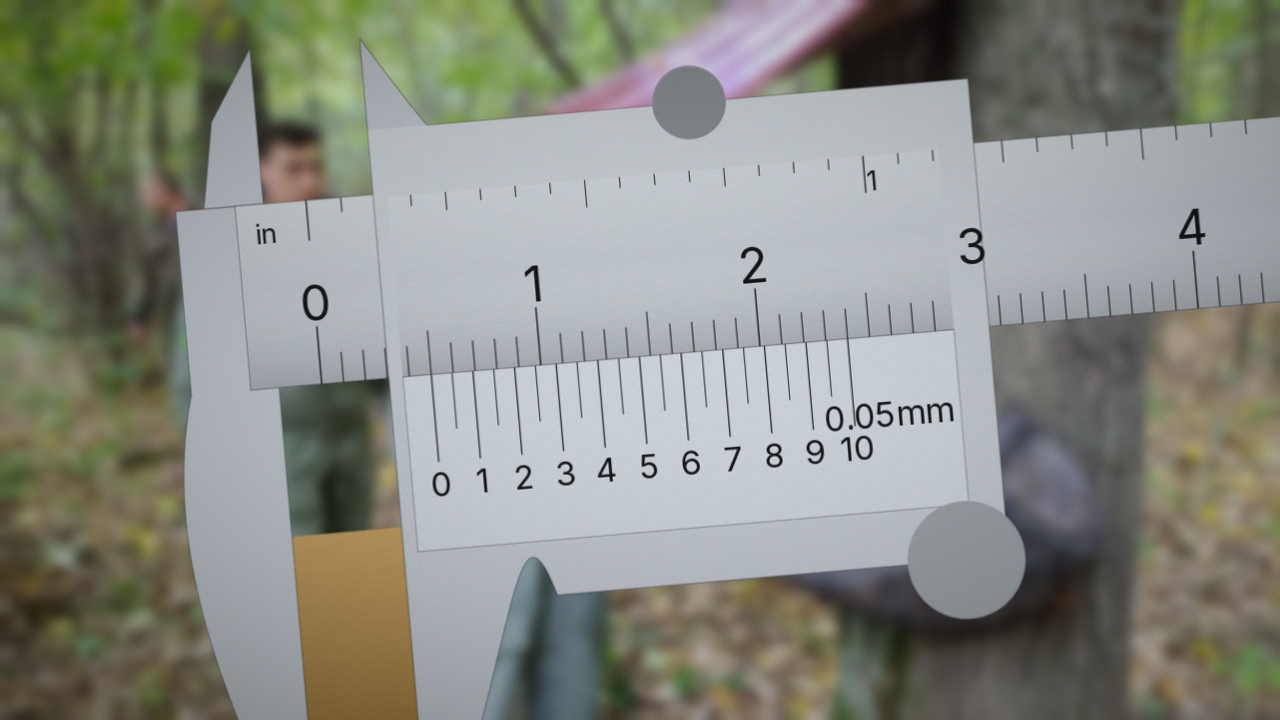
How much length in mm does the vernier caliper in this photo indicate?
5.0 mm
